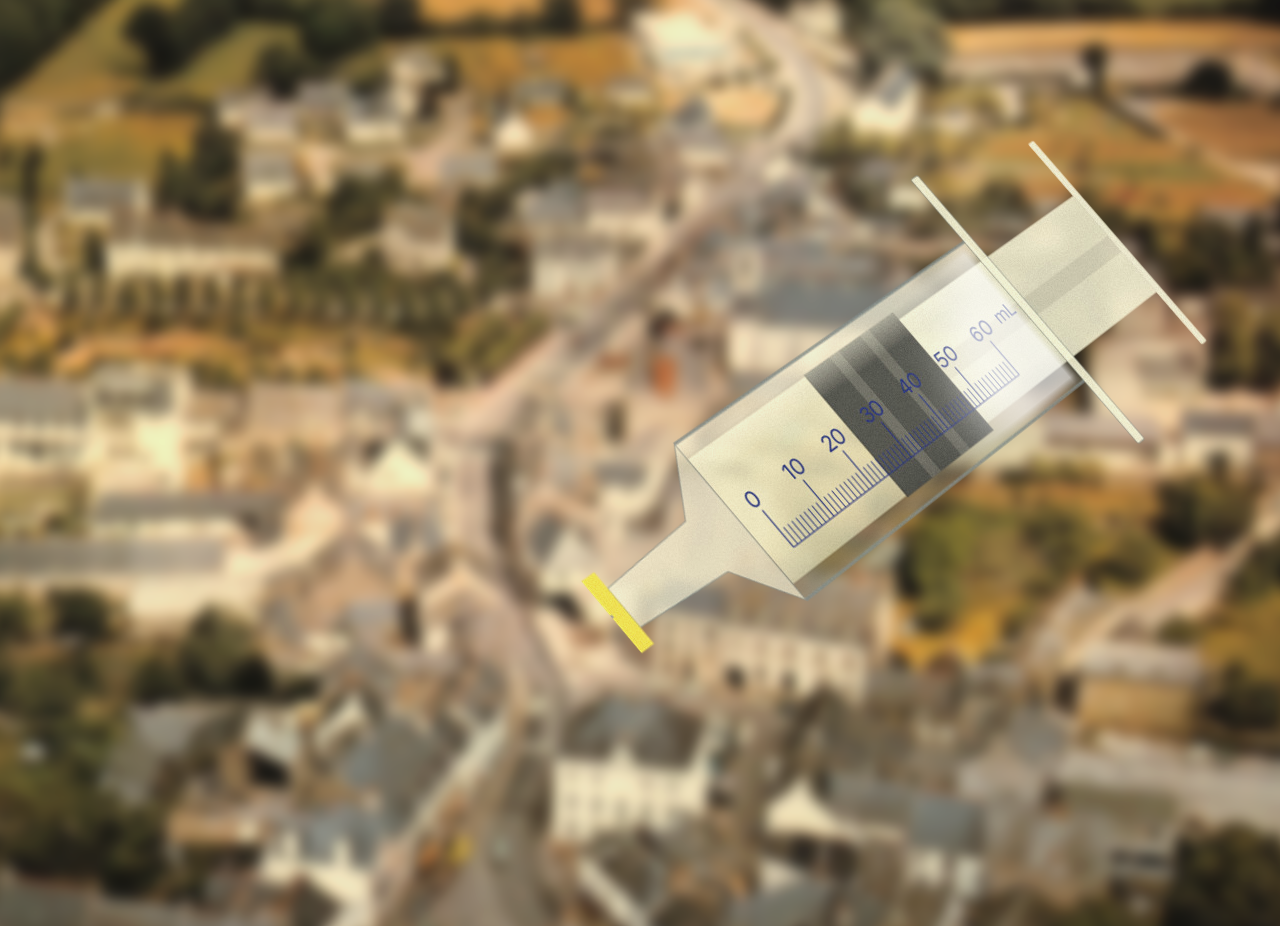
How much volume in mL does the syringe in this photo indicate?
24 mL
